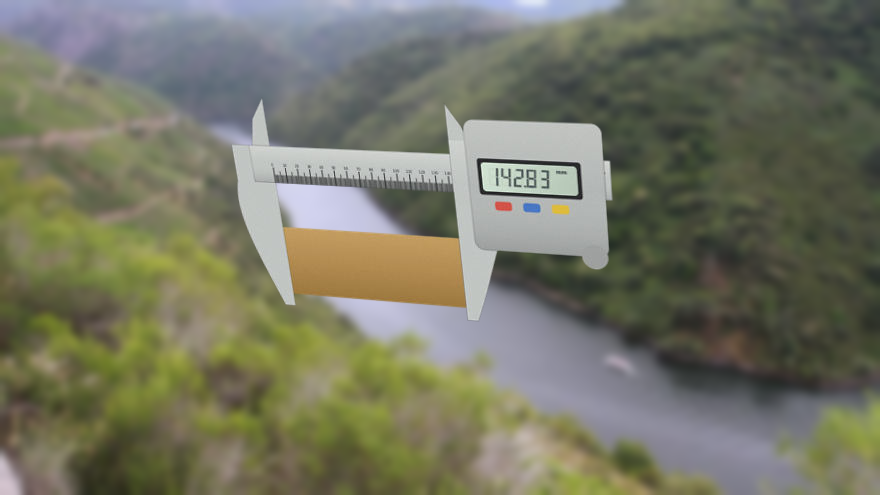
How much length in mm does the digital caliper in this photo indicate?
142.83 mm
